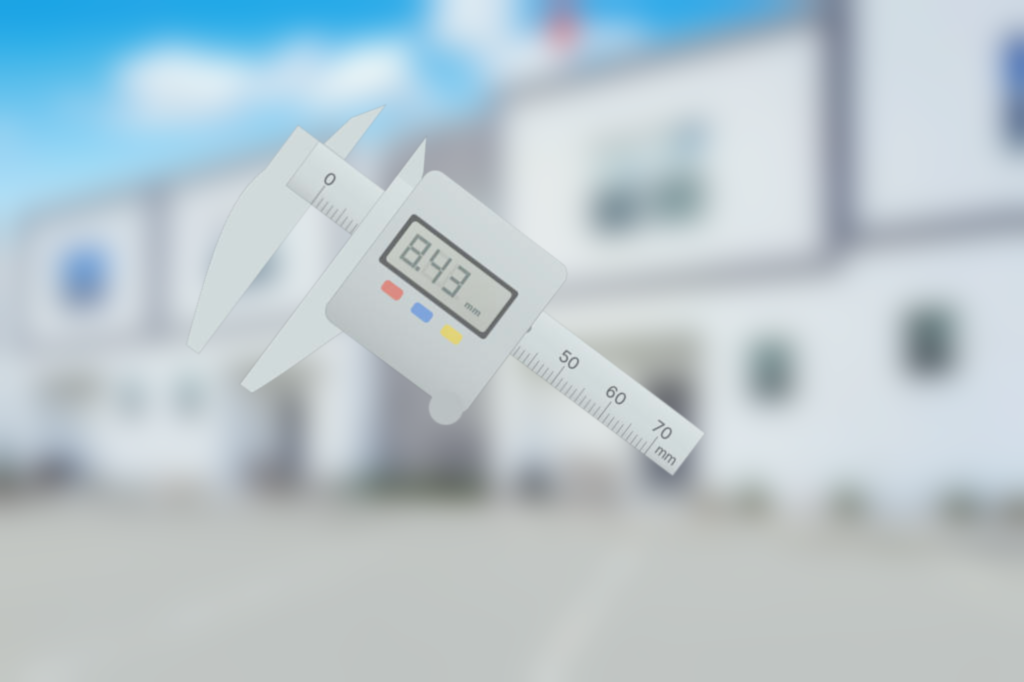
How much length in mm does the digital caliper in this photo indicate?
8.43 mm
